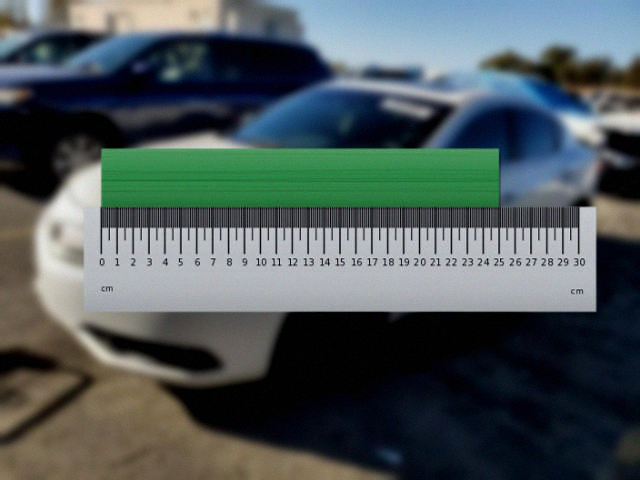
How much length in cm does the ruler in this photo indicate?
25 cm
